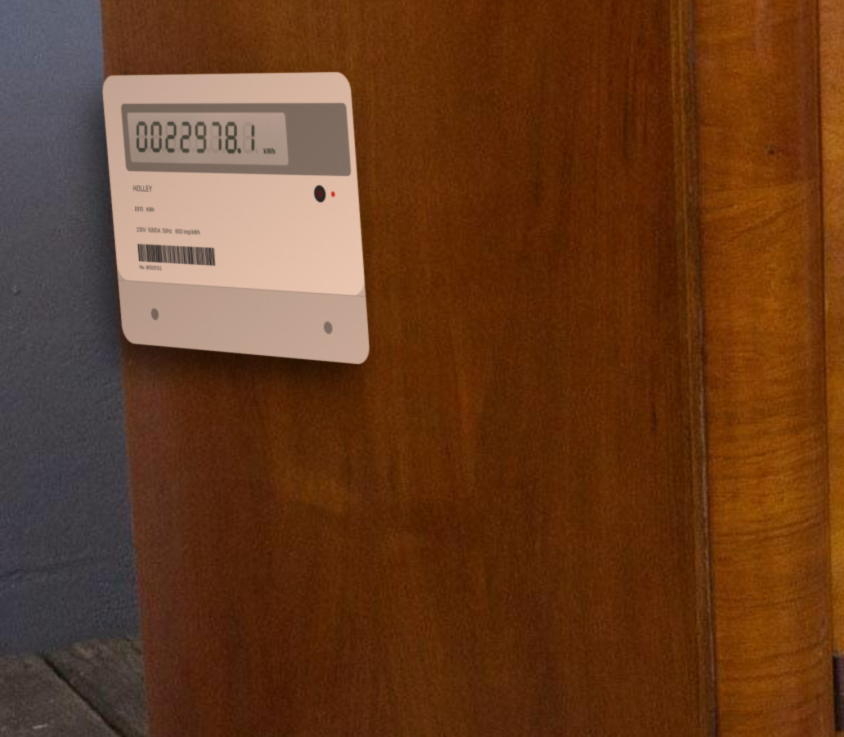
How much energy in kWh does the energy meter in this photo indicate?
22978.1 kWh
